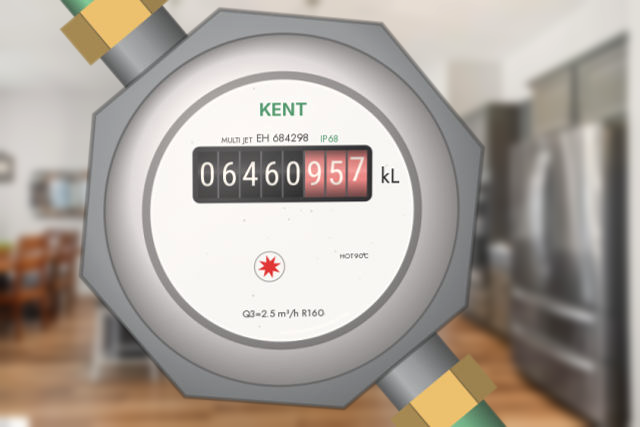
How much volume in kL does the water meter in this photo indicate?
6460.957 kL
